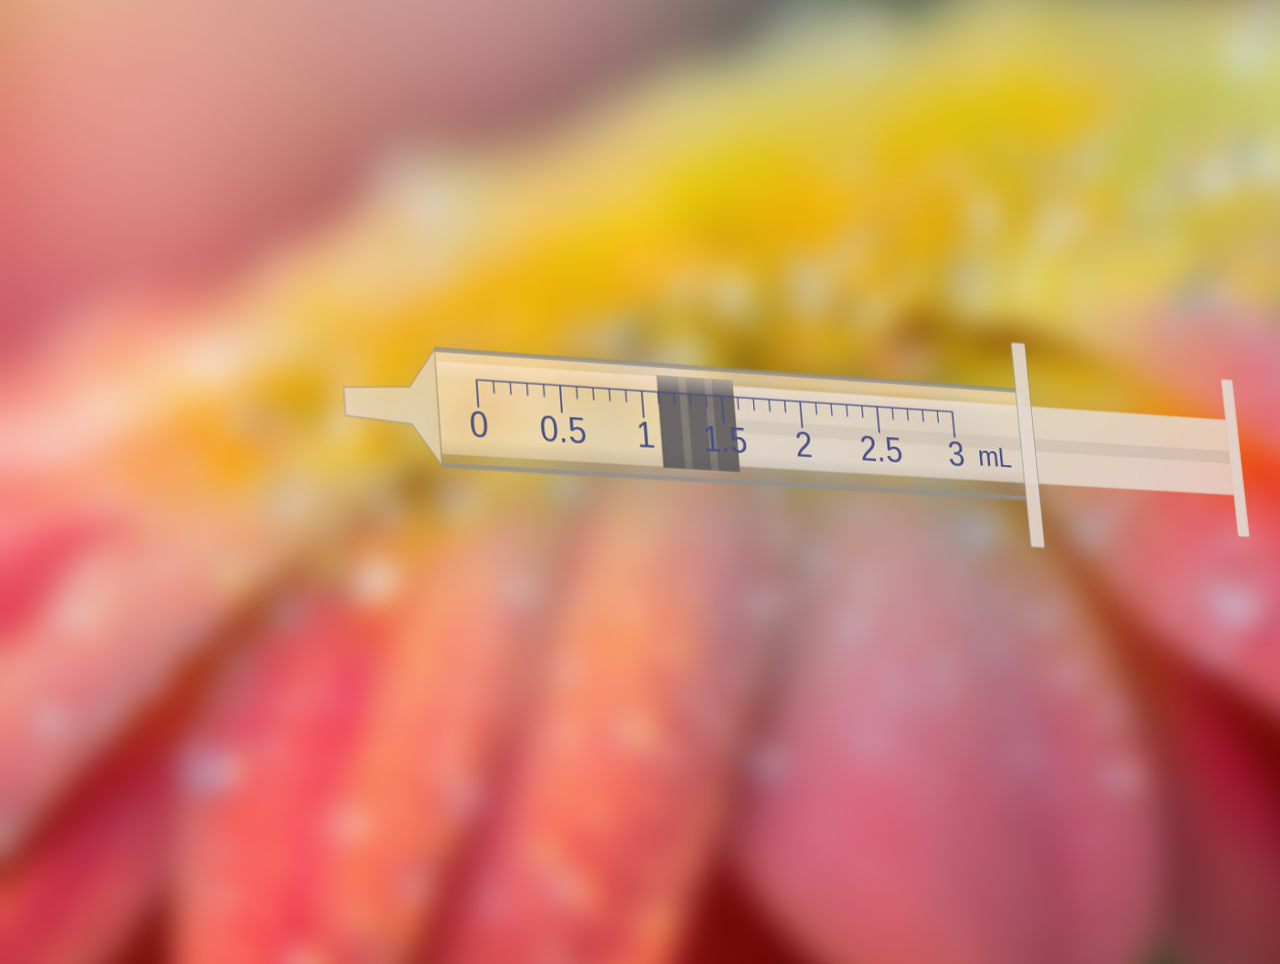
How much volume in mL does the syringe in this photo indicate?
1.1 mL
